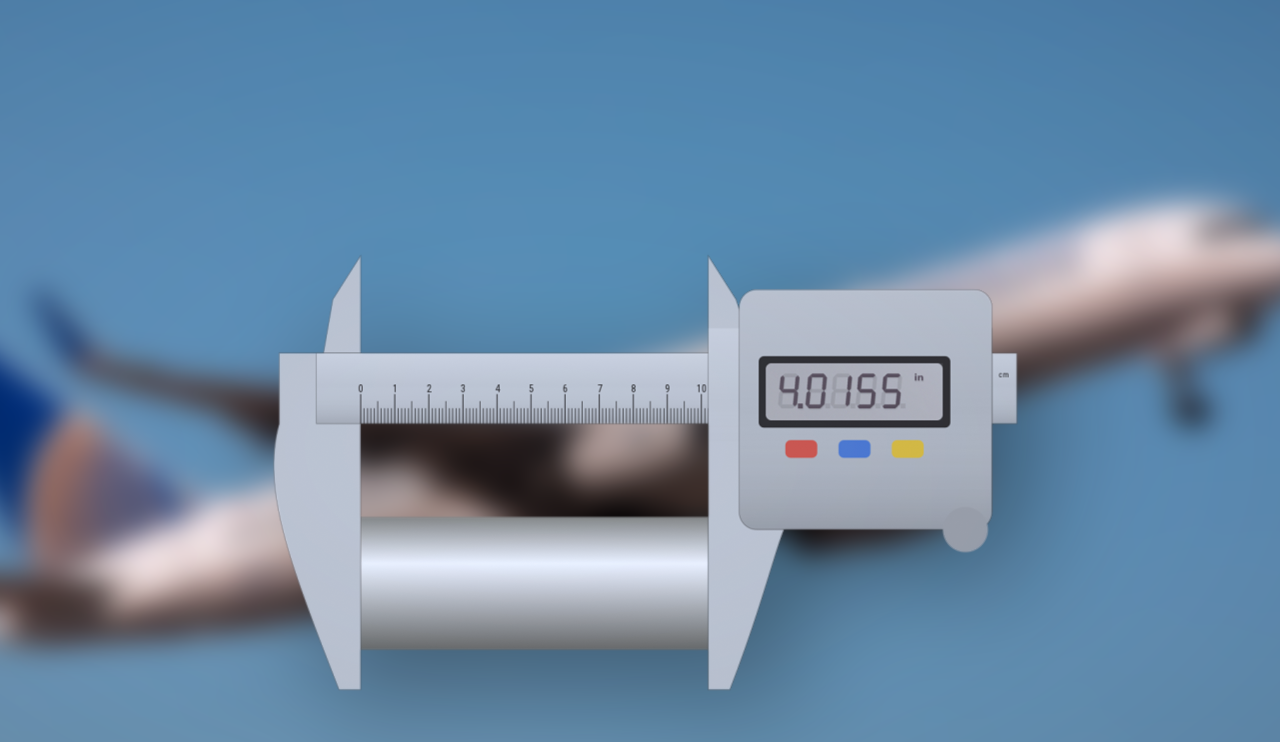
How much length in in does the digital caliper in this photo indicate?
4.0155 in
